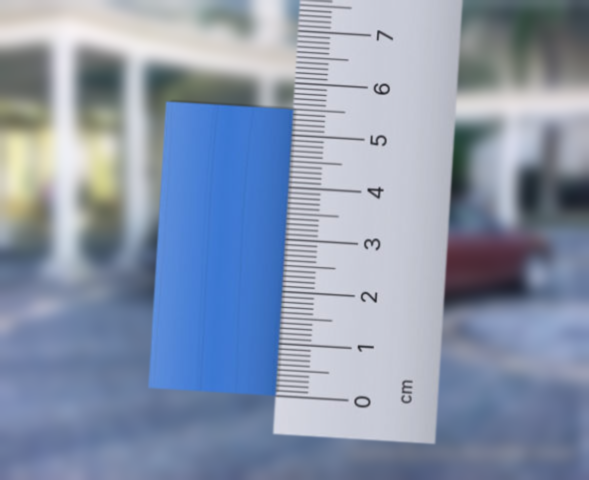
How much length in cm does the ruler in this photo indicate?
5.5 cm
